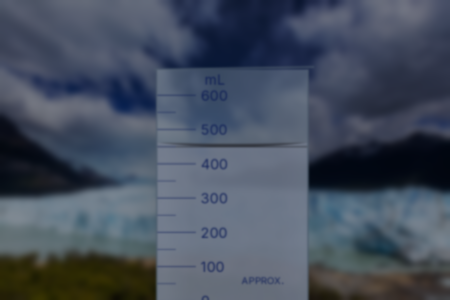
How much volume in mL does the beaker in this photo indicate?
450 mL
